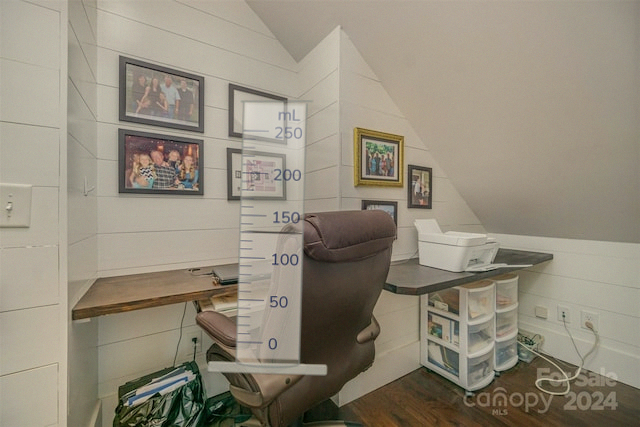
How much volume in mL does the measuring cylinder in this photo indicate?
130 mL
